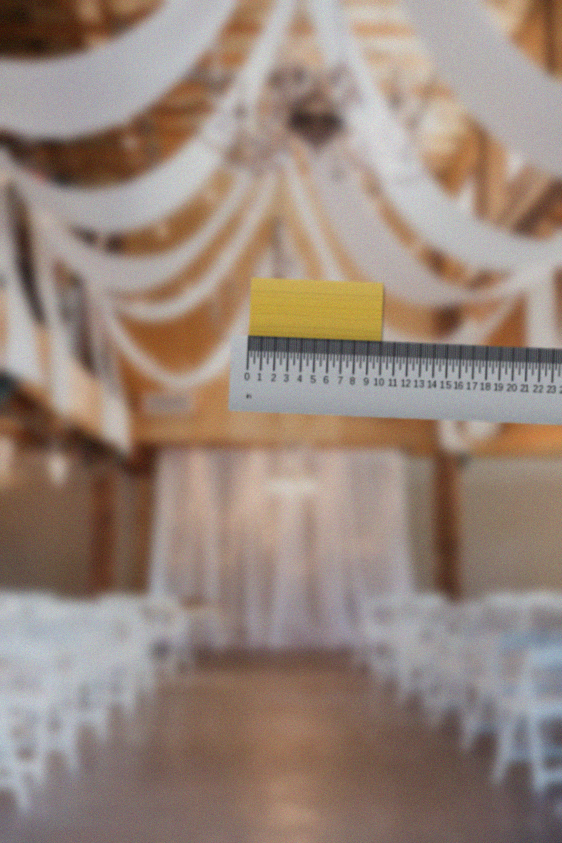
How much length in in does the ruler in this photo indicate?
10 in
